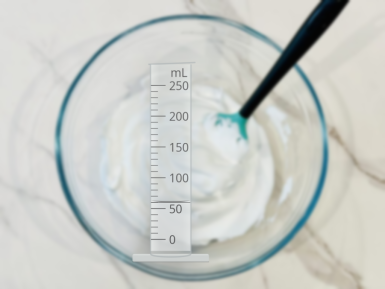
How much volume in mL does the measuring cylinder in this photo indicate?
60 mL
